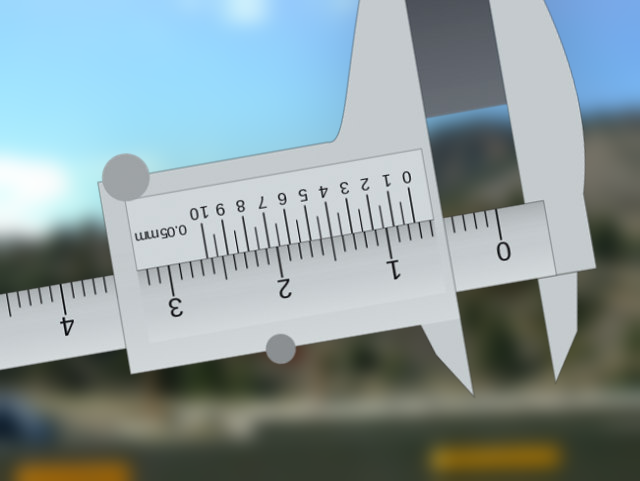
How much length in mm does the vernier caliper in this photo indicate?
7.4 mm
